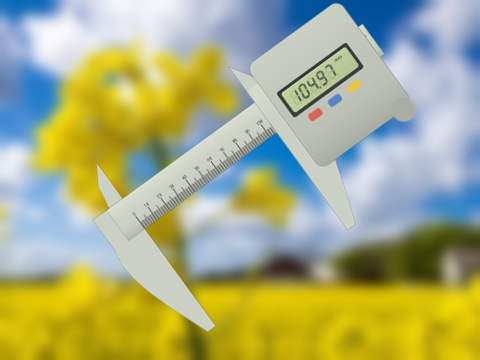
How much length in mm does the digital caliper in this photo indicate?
104.97 mm
